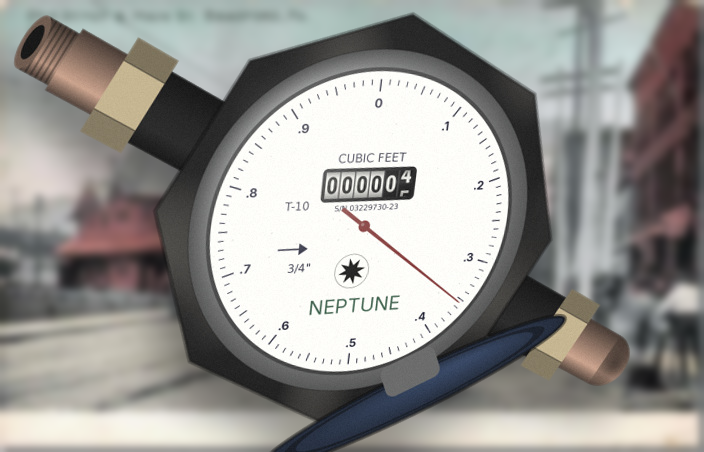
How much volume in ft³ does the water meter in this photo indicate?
4.35 ft³
